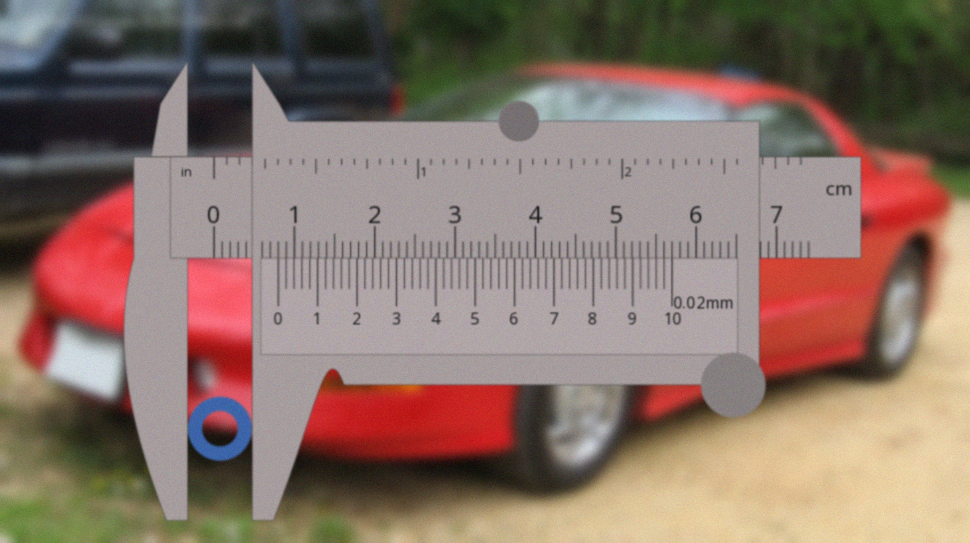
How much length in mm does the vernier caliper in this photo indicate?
8.0 mm
